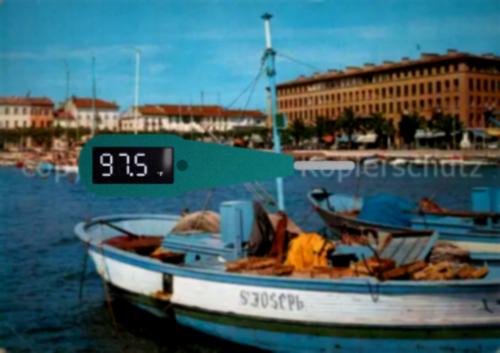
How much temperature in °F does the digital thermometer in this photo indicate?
97.5 °F
